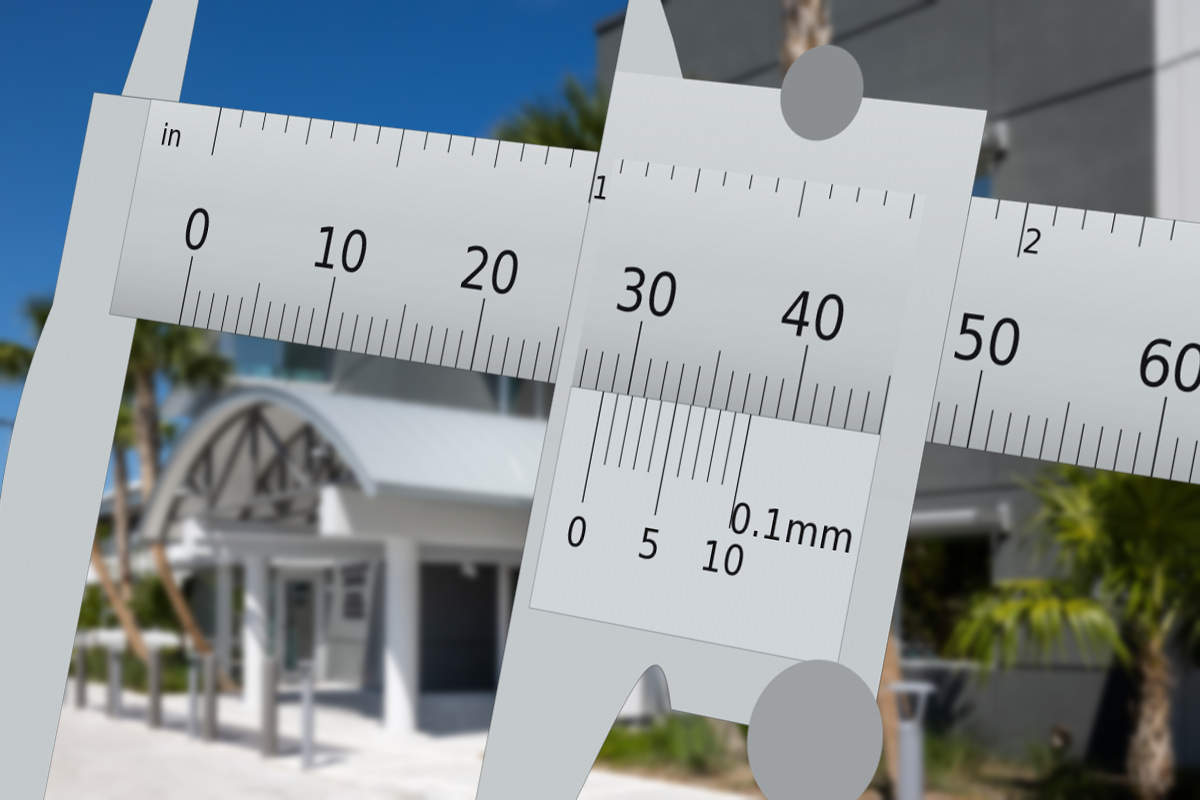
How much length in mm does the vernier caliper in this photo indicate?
28.5 mm
